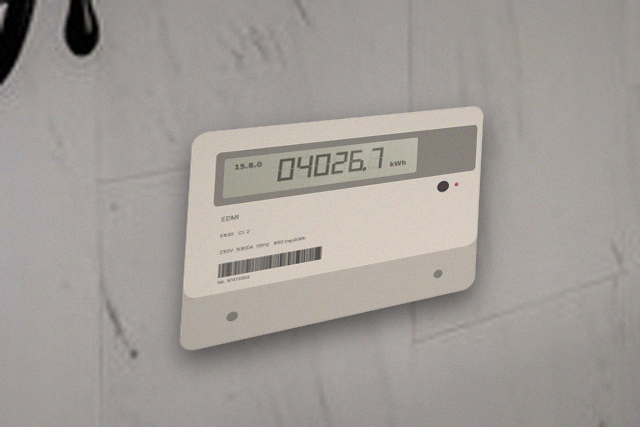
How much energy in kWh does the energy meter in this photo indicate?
4026.7 kWh
